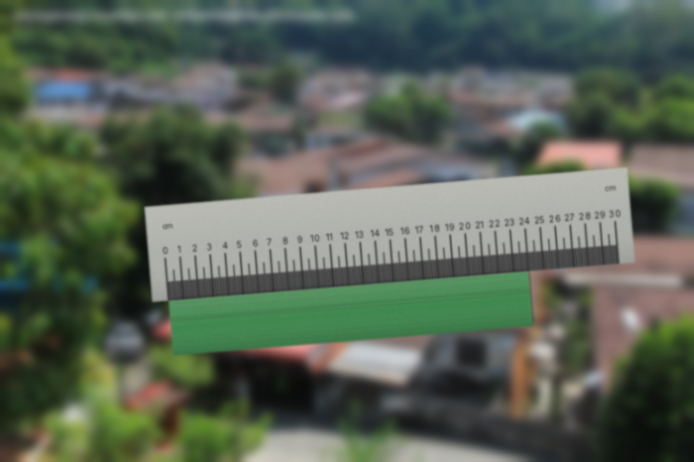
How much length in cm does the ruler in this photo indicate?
24 cm
